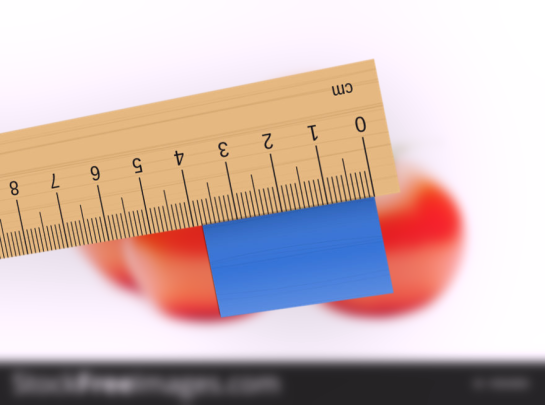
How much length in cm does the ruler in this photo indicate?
3.8 cm
